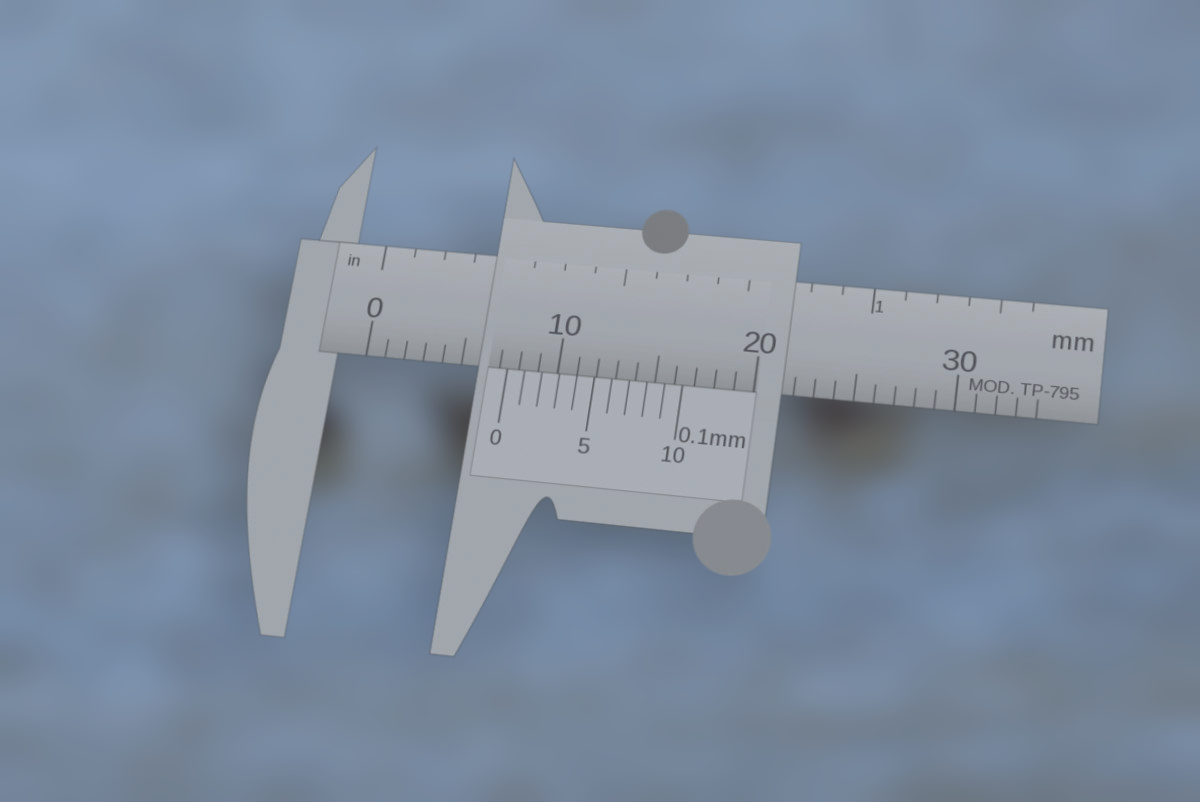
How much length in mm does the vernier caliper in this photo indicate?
7.4 mm
